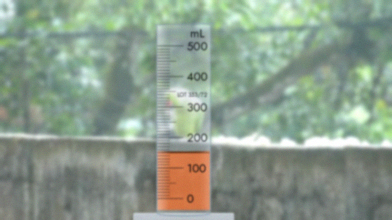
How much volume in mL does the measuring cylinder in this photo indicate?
150 mL
